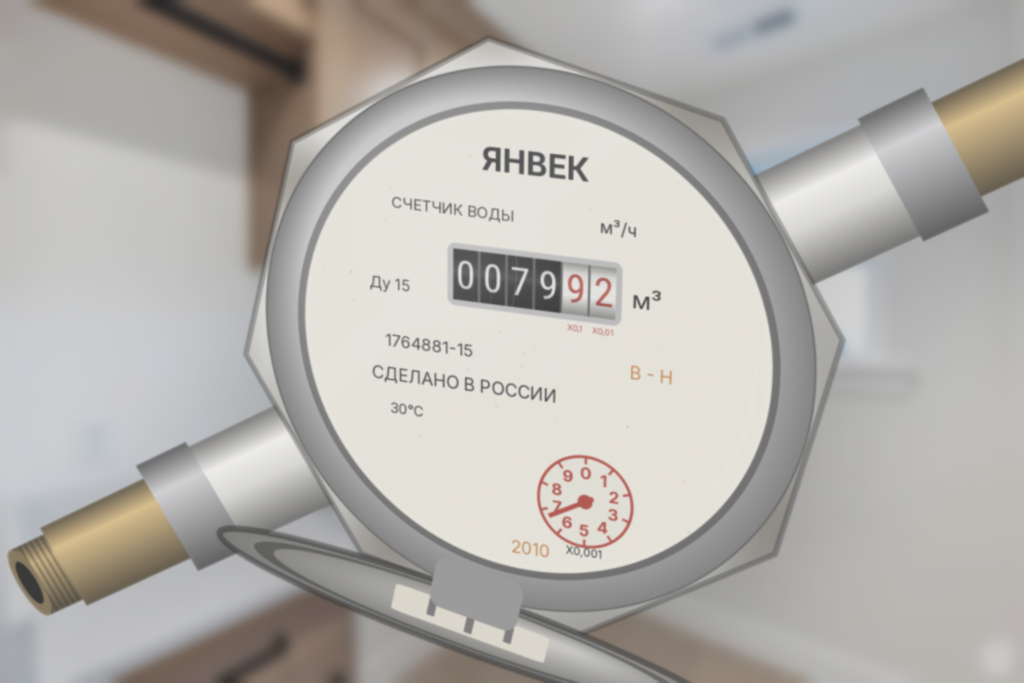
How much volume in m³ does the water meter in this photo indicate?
79.926 m³
